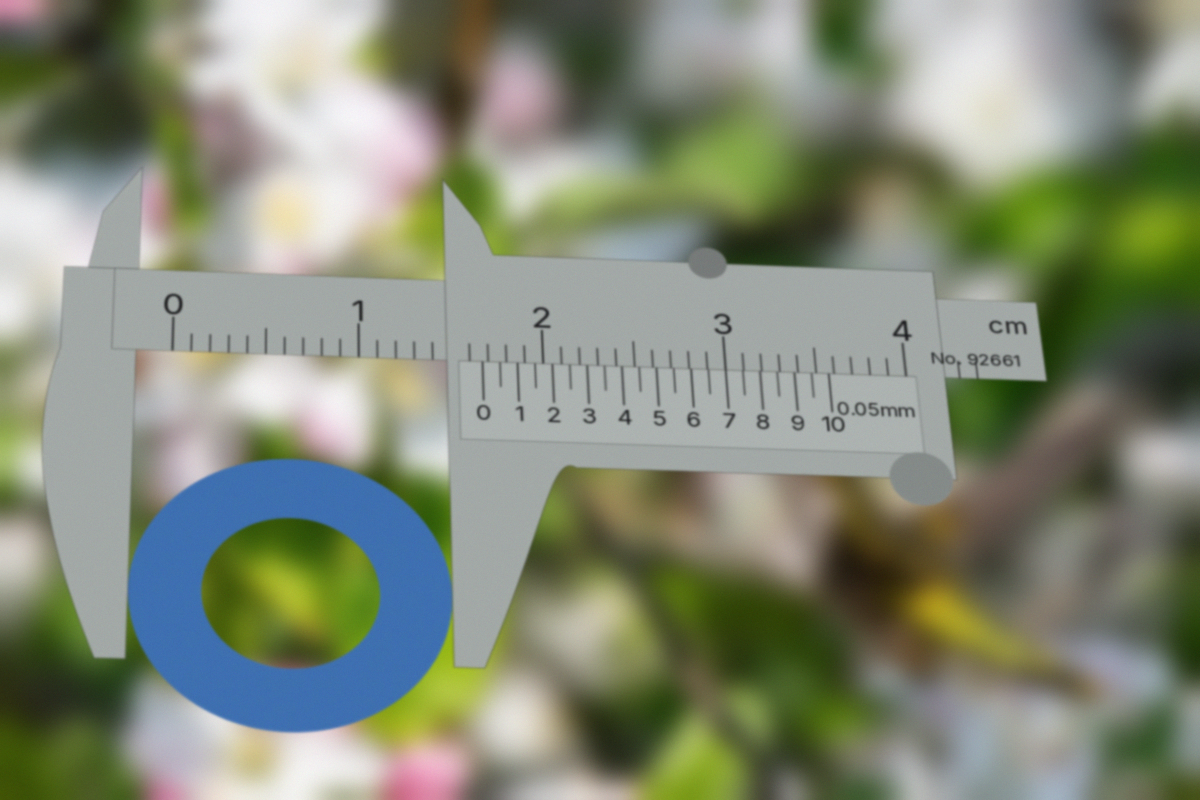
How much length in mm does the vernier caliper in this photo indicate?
16.7 mm
